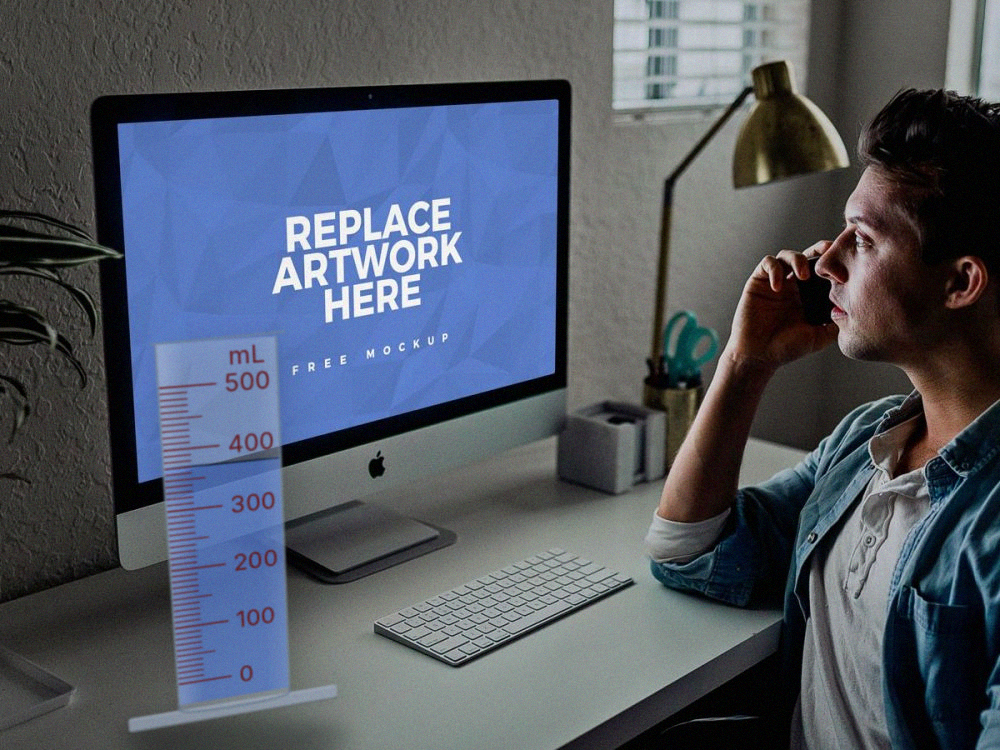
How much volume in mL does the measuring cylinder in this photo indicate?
370 mL
